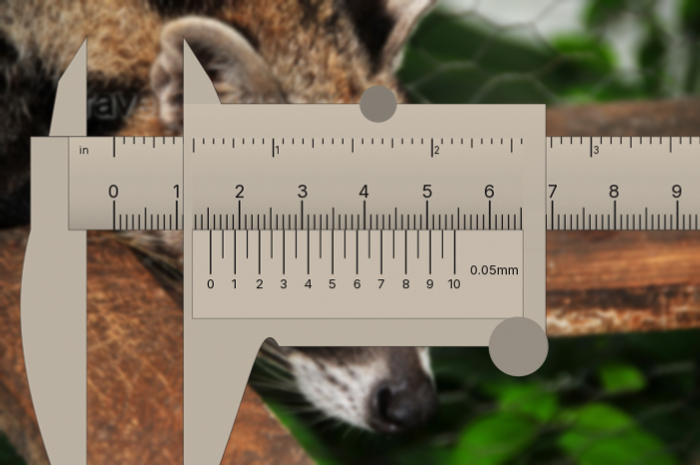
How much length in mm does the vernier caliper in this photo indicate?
15.4 mm
